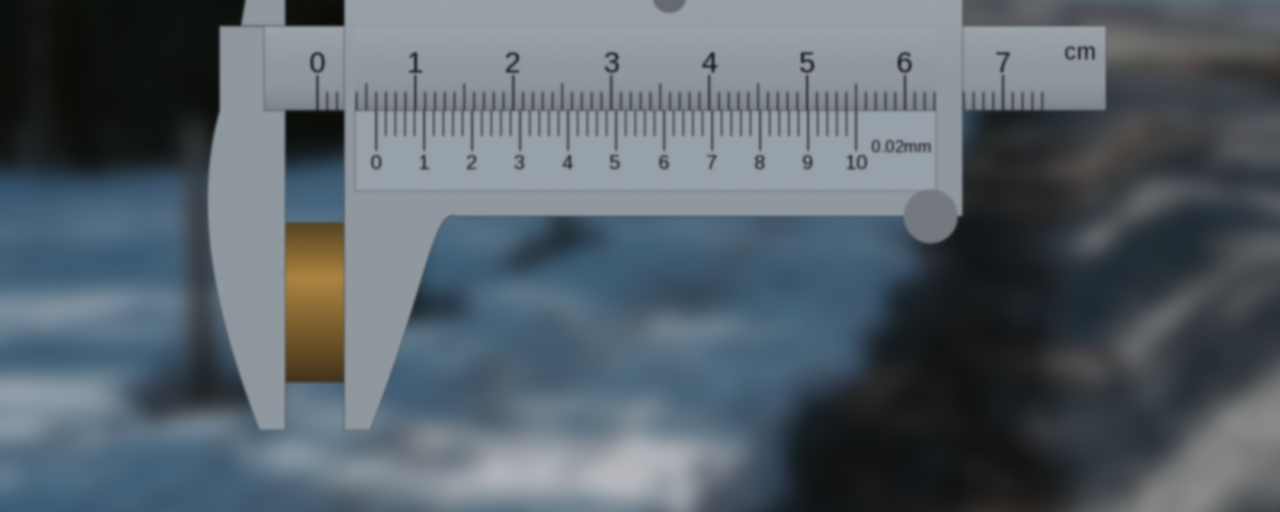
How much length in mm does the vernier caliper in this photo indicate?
6.0 mm
